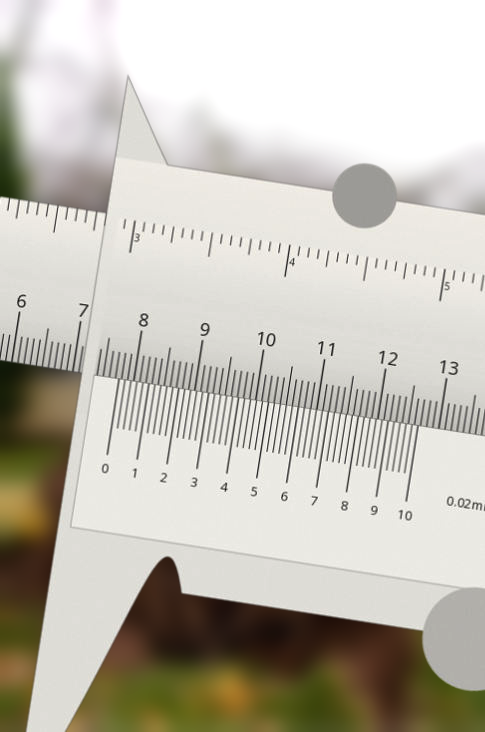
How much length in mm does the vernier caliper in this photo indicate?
77.6 mm
